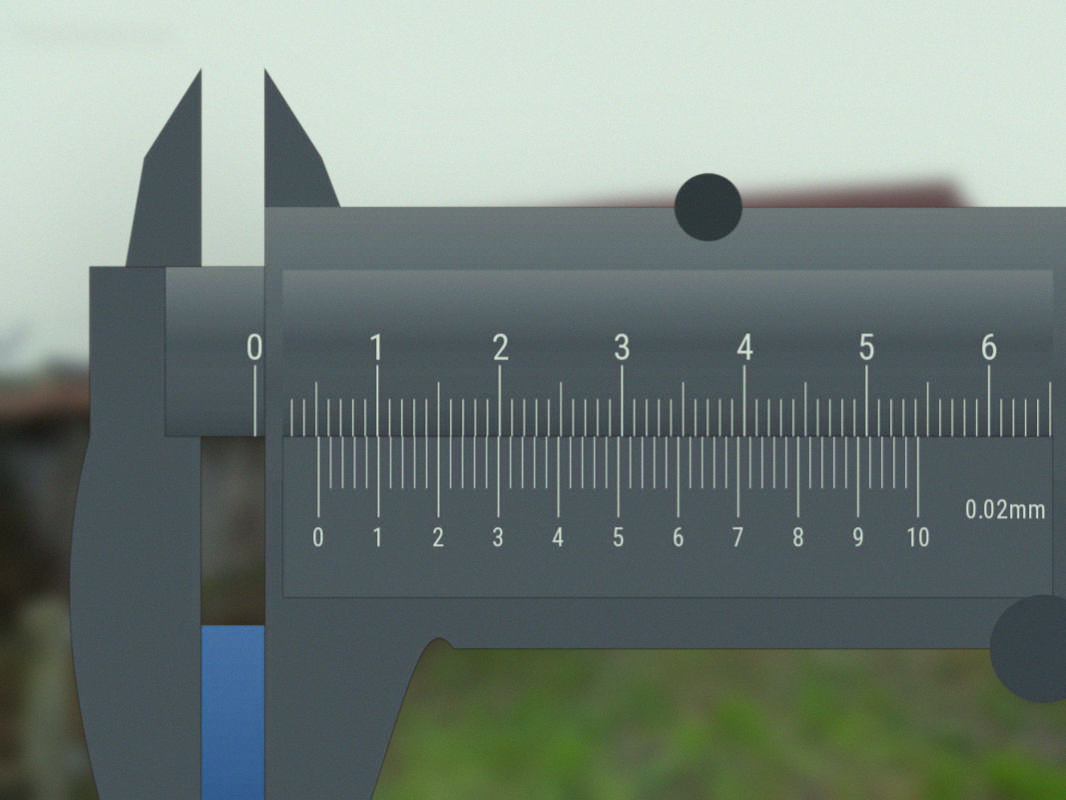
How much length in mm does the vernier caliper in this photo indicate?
5.2 mm
